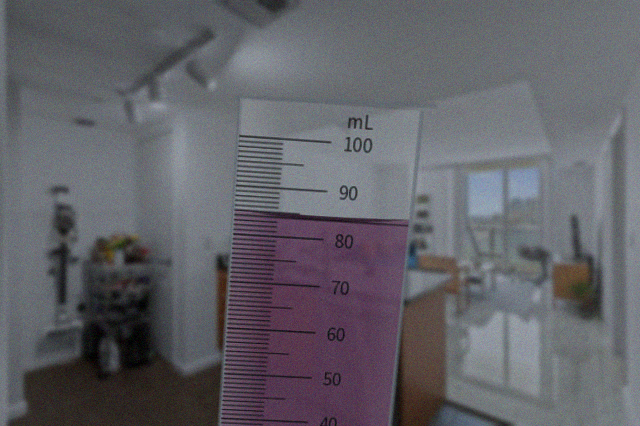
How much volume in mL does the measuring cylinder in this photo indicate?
84 mL
